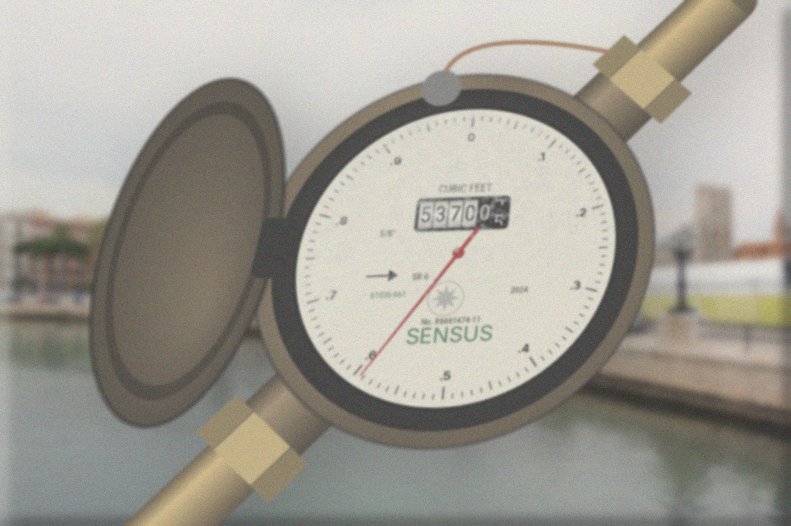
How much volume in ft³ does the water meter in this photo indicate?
537004.59 ft³
